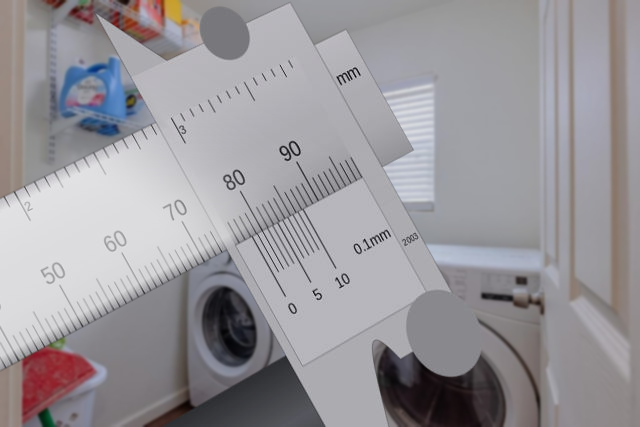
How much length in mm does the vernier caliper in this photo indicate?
78.2 mm
